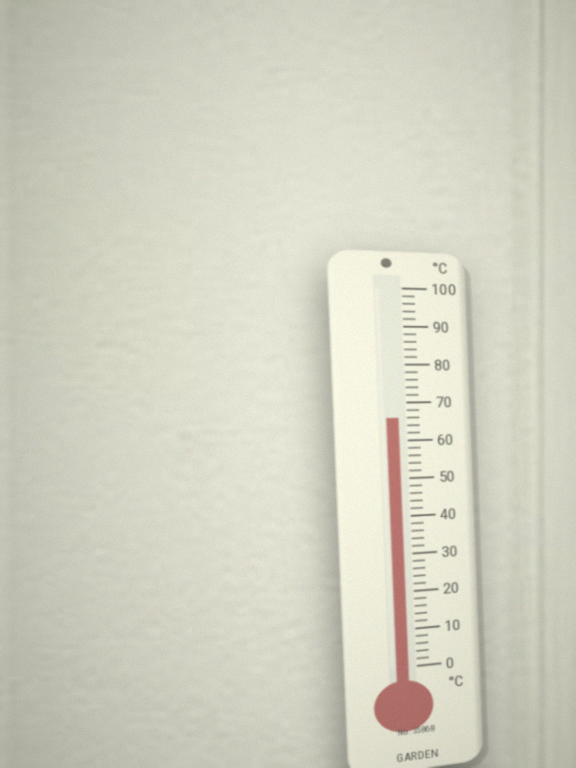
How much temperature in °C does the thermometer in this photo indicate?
66 °C
